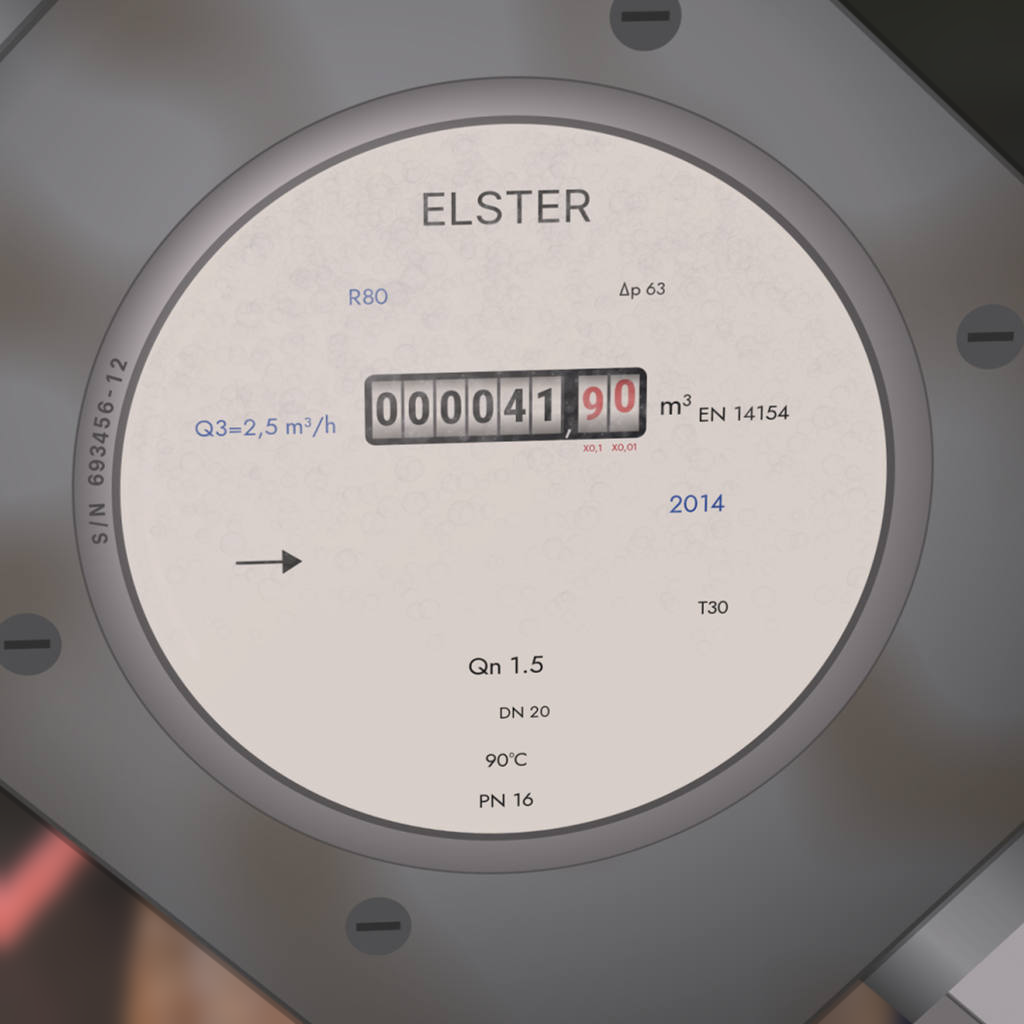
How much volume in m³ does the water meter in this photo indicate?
41.90 m³
